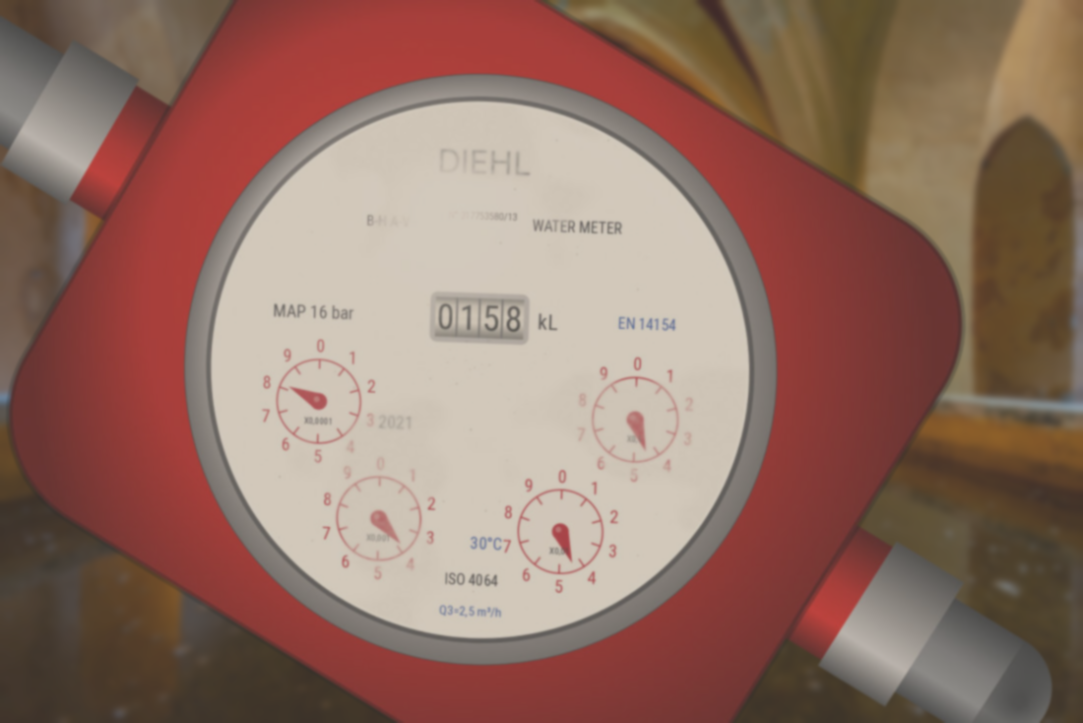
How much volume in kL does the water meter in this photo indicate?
158.4438 kL
